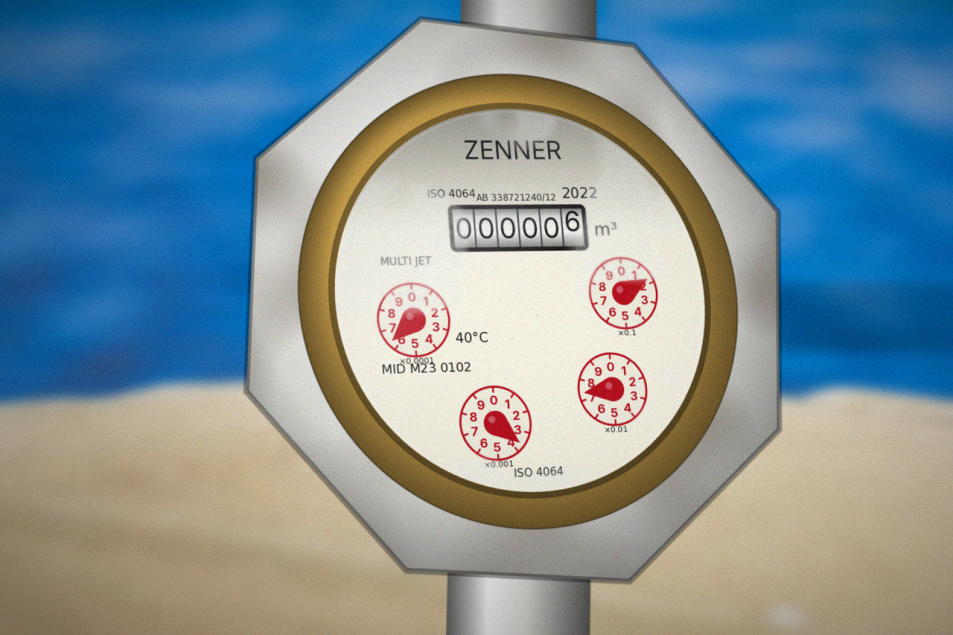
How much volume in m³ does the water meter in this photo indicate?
6.1736 m³
